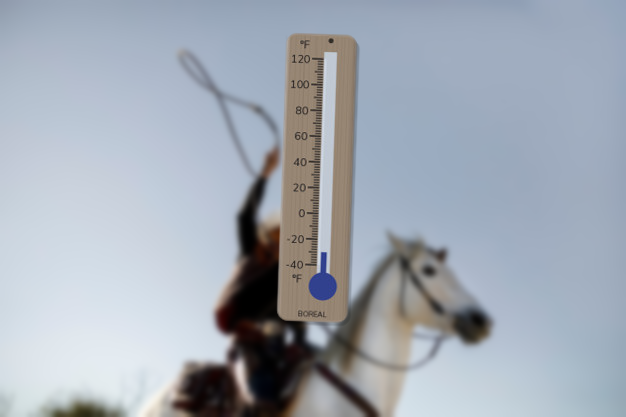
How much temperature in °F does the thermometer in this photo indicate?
-30 °F
